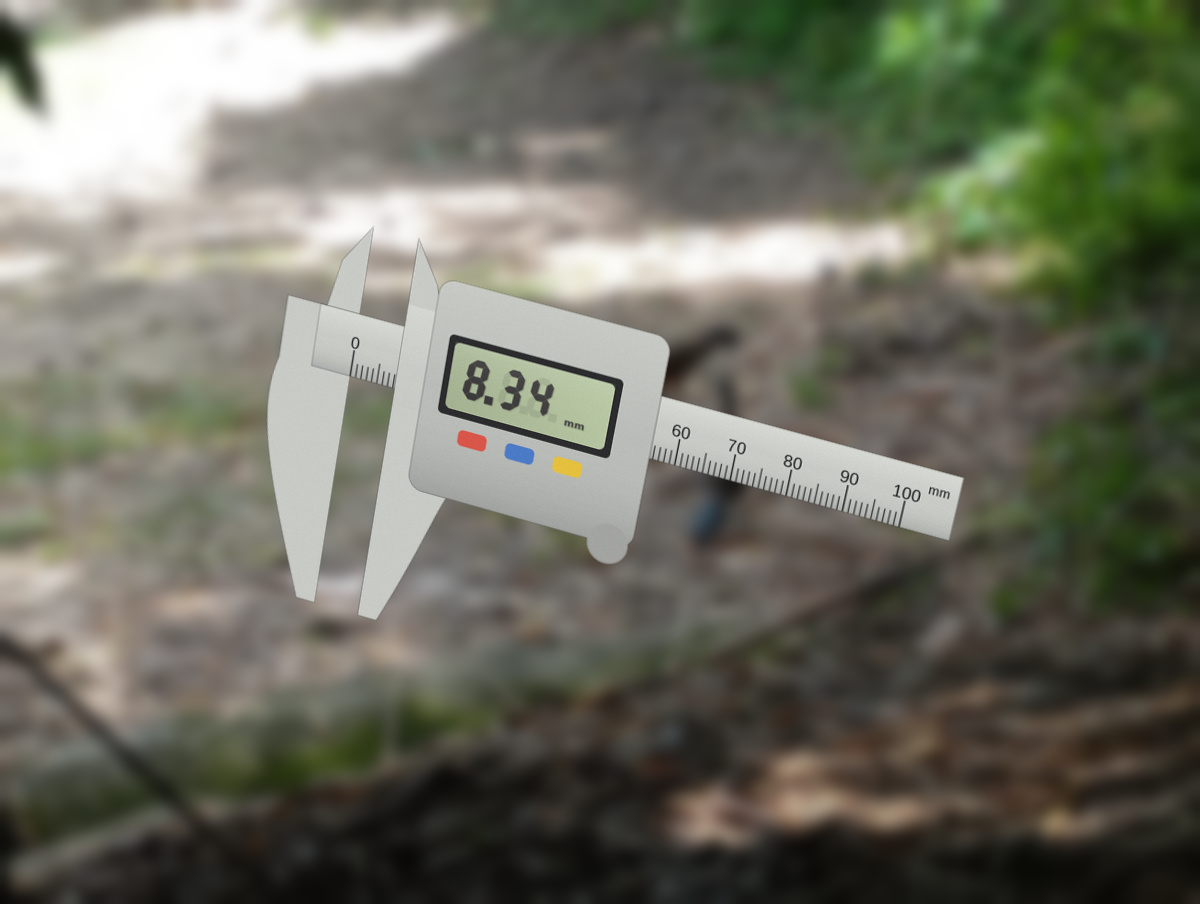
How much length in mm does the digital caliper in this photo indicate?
8.34 mm
